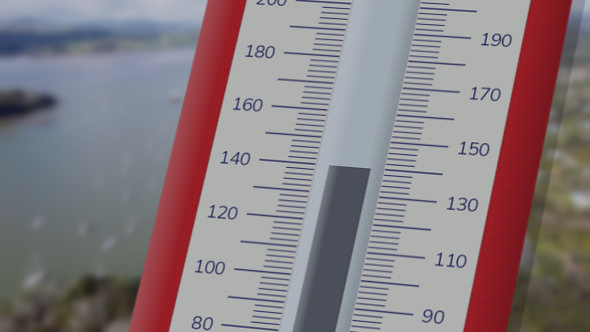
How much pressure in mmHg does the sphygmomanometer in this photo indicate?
140 mmHg
